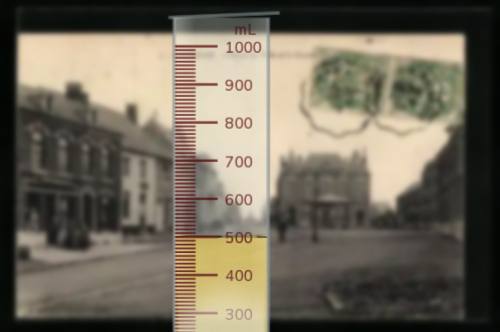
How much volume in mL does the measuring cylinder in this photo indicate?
500 mL
